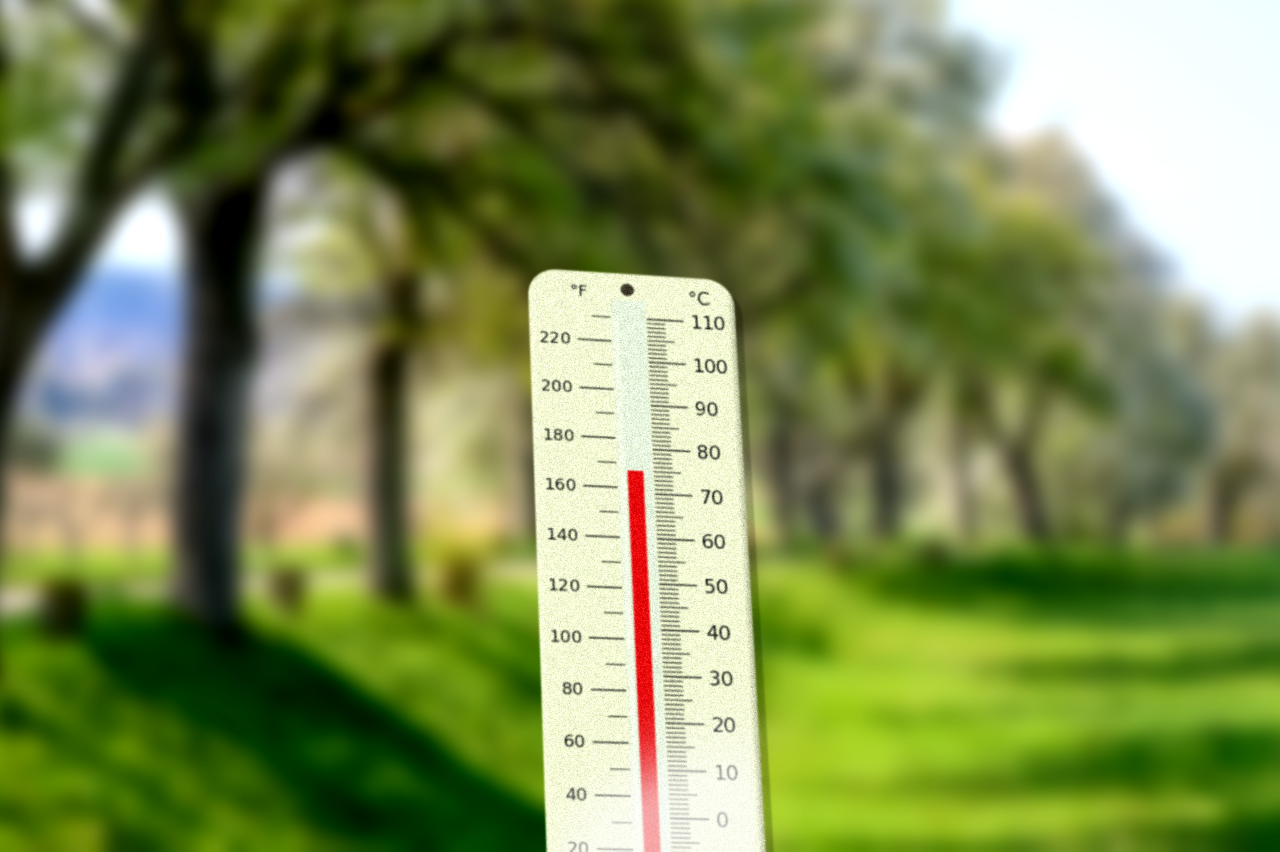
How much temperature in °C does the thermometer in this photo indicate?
75 °C
